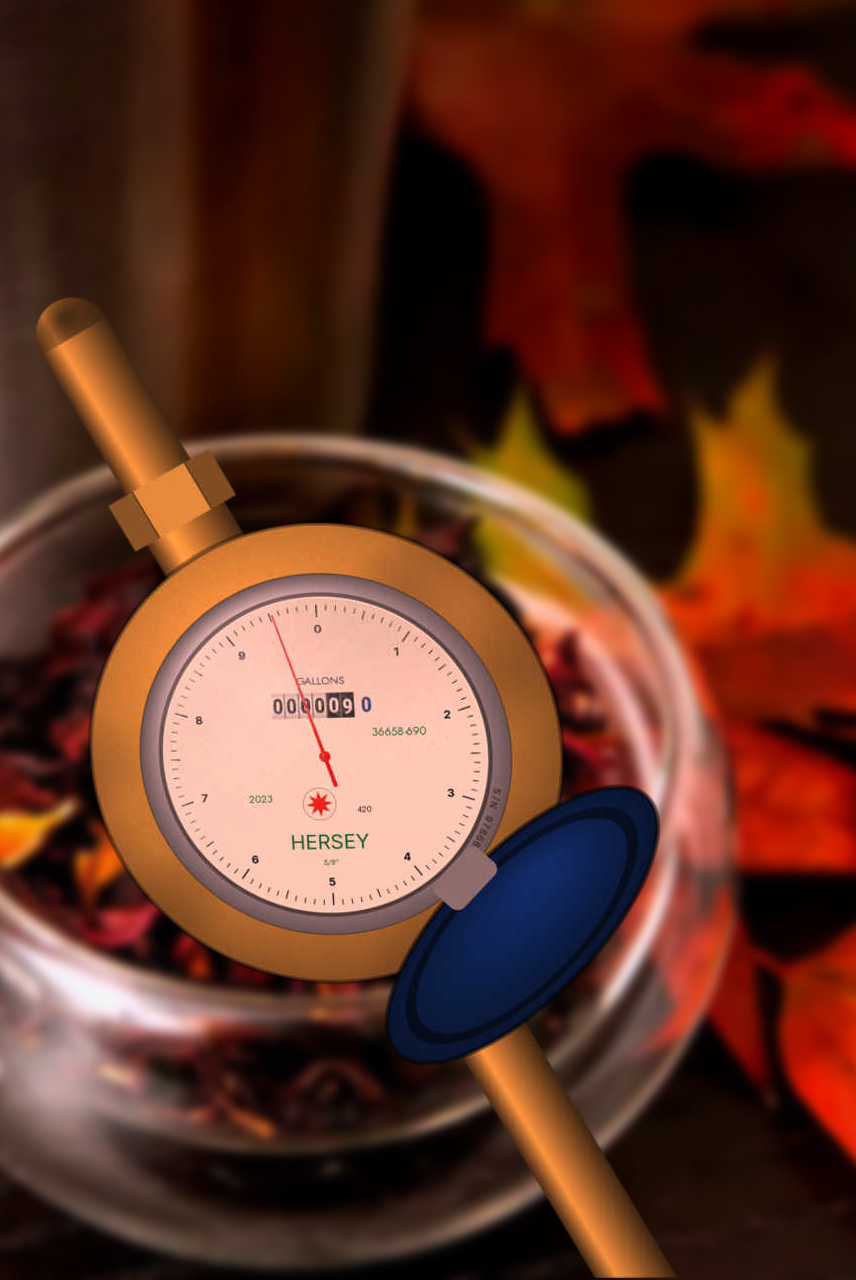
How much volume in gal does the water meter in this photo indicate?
89.5 gal
